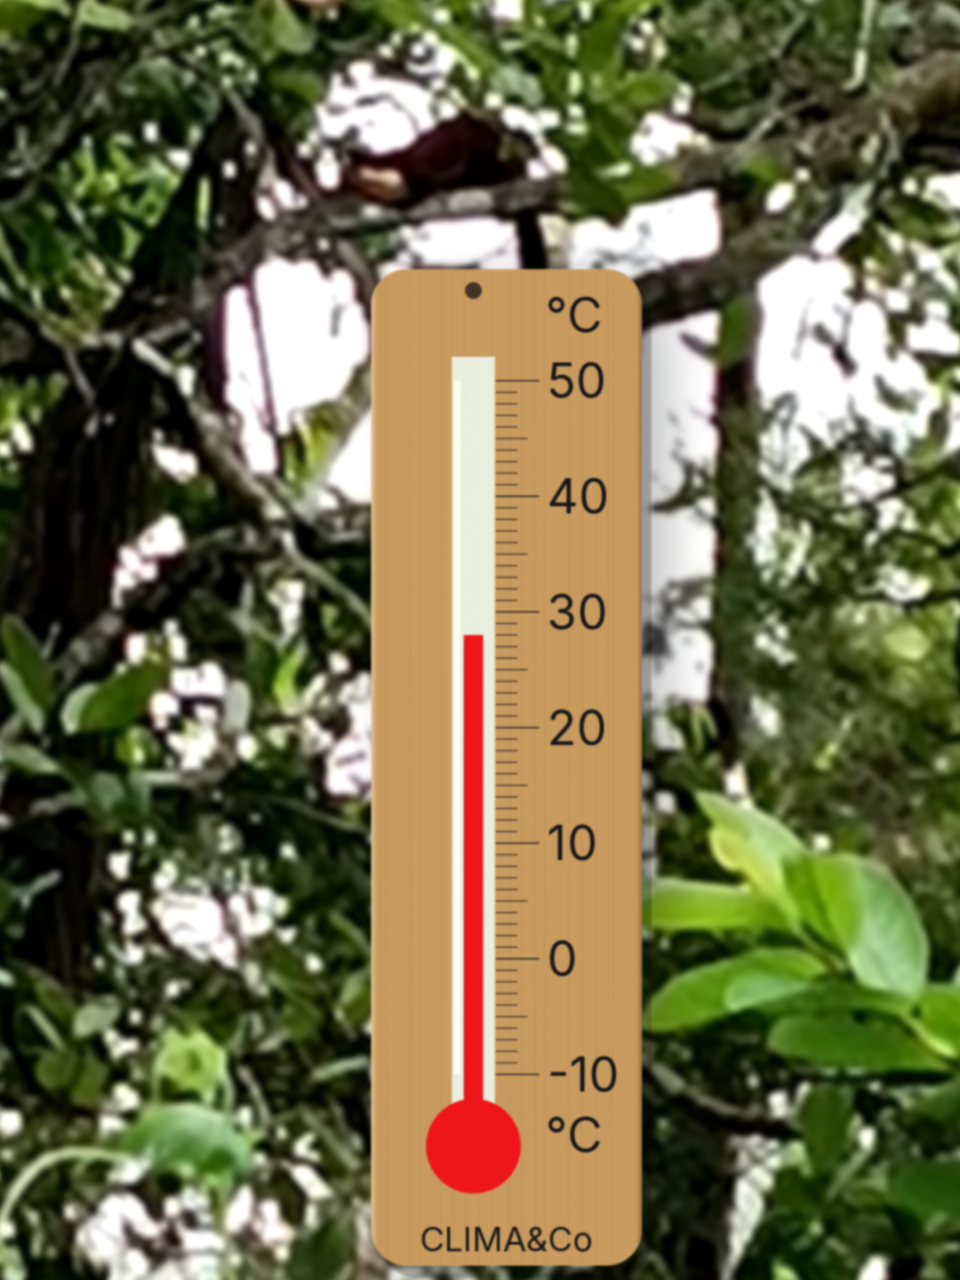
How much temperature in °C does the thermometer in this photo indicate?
28 °C
